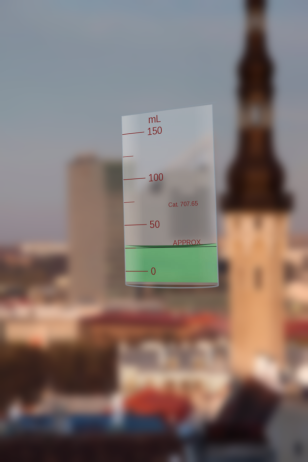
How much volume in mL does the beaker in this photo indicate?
25 mL
